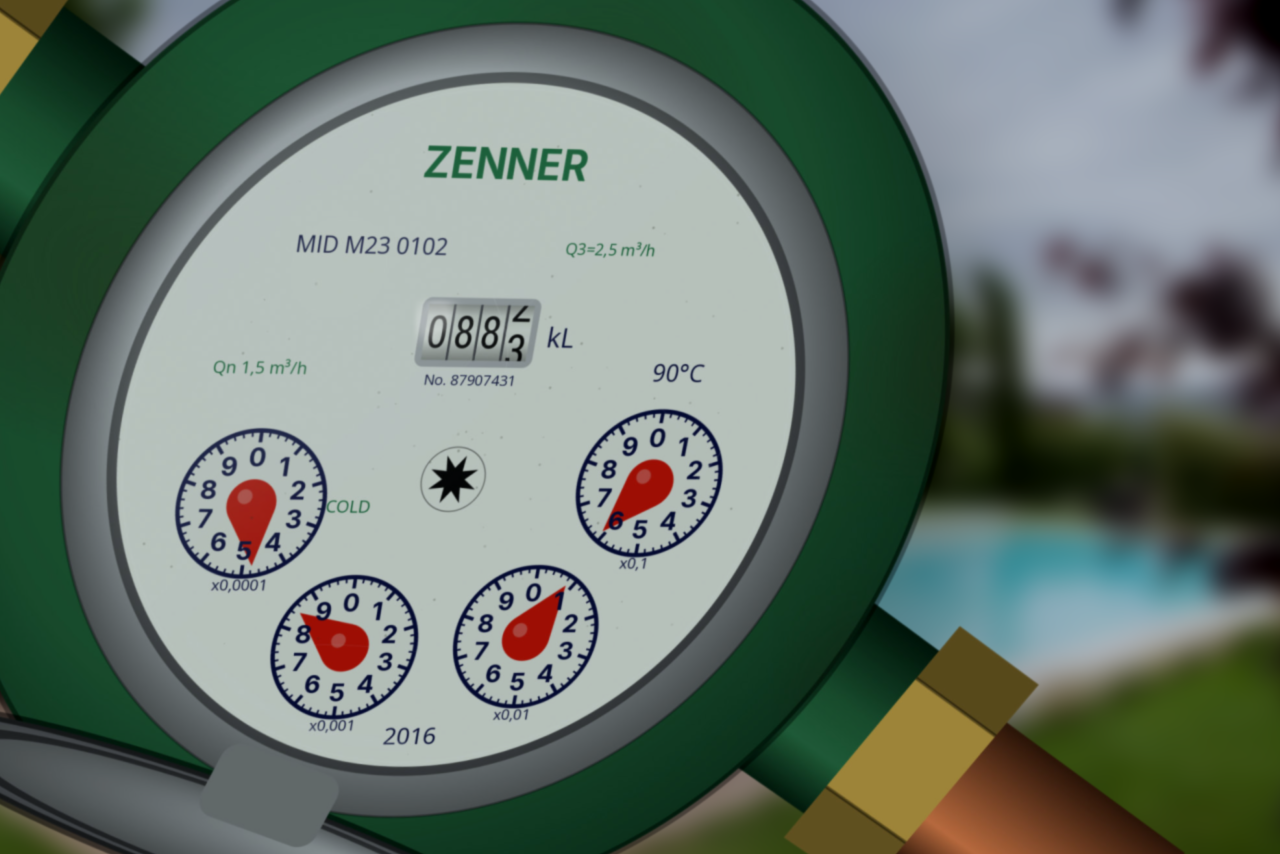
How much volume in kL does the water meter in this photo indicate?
882.6084 kL
